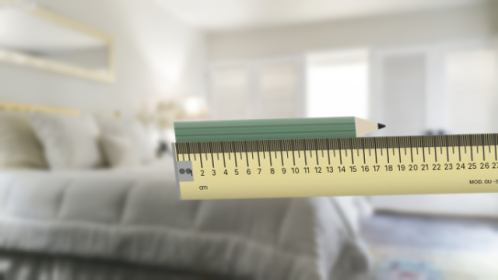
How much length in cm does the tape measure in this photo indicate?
18 cm
